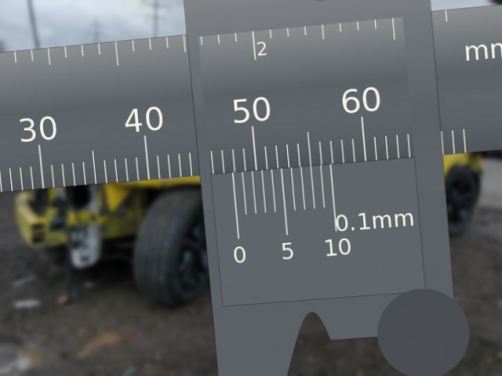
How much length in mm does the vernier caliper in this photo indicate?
47.8 mm
